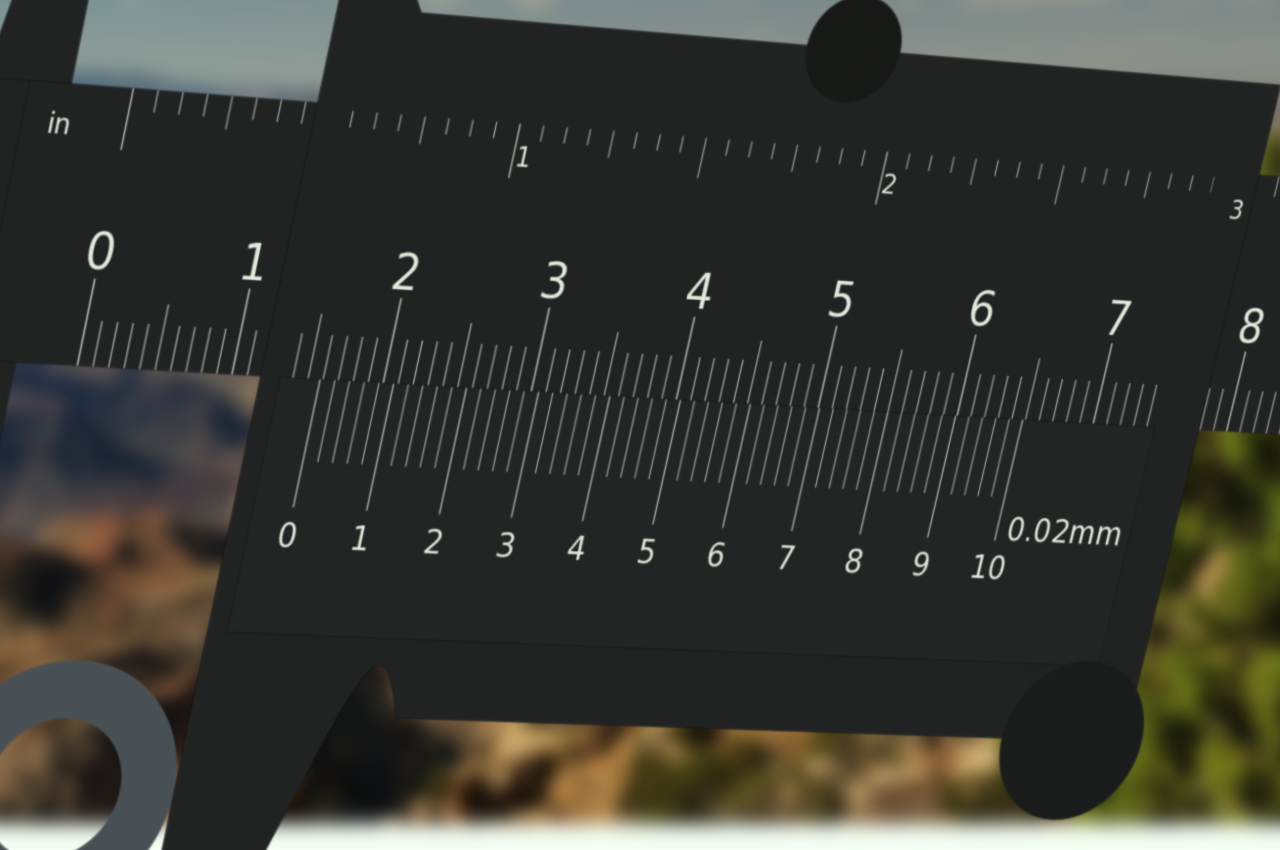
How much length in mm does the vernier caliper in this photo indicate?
15.8 mm
